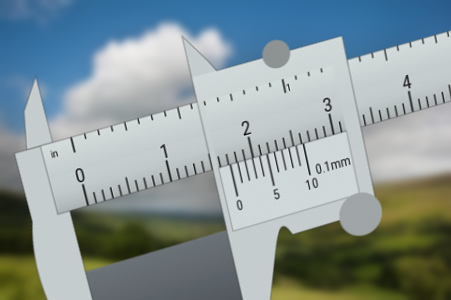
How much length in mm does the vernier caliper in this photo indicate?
17.2 mm
